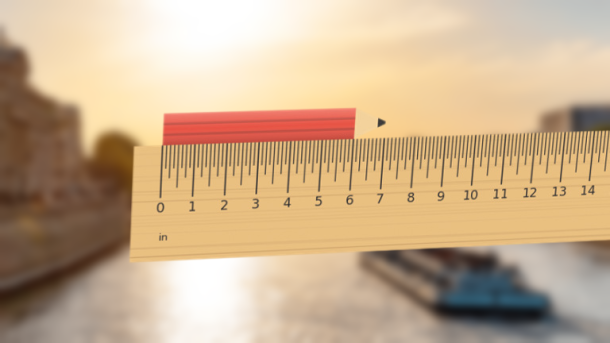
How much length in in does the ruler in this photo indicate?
7 in
